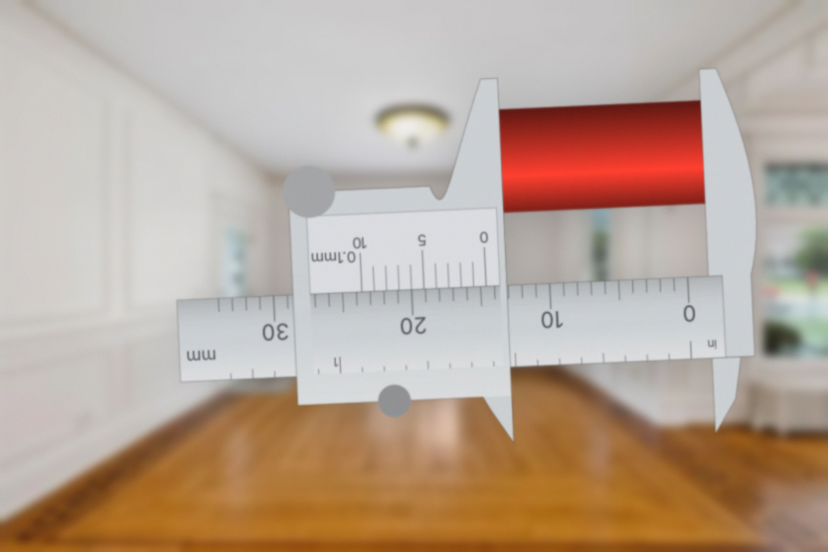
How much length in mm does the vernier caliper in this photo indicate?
14.6 mm
